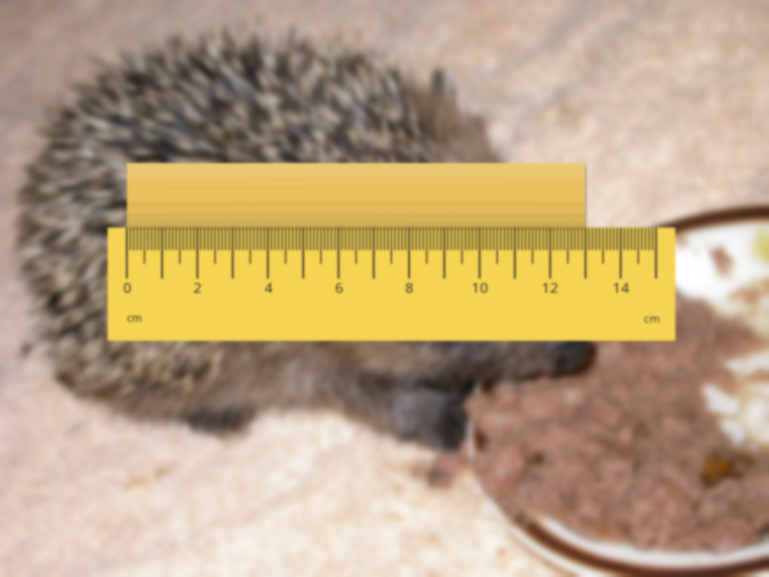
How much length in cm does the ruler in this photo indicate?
13 cm
